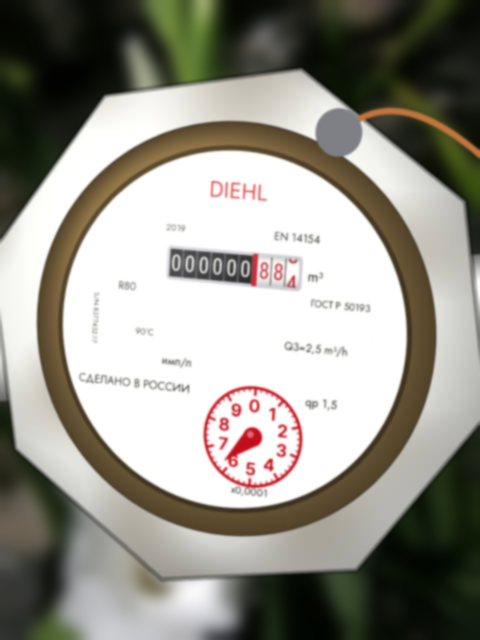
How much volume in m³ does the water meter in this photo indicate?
0.8836 m³
